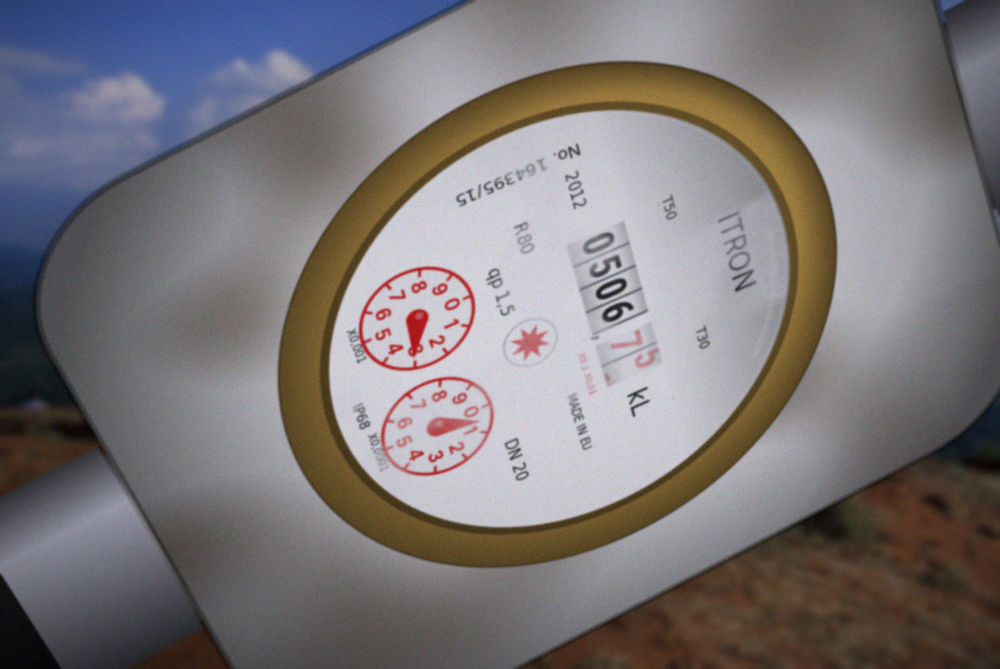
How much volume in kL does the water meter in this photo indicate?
506.7530 kL
